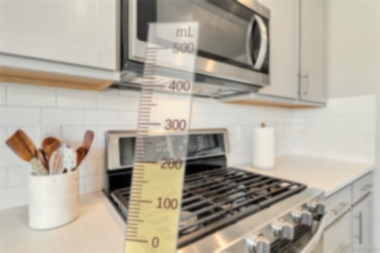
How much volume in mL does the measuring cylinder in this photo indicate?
200 mL
